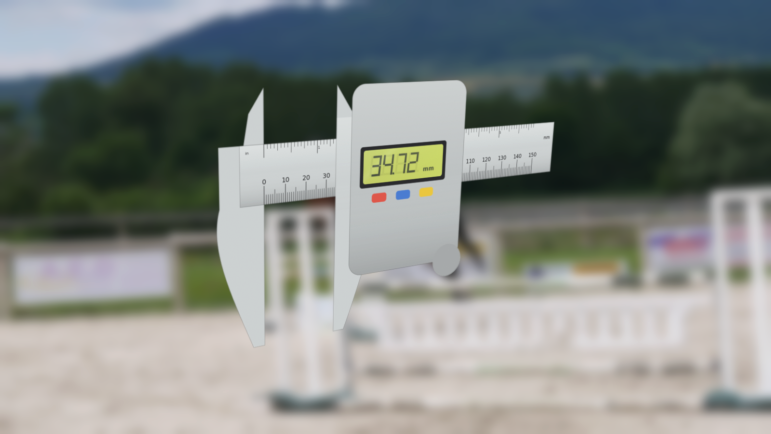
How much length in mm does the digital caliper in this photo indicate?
34.72 mm
